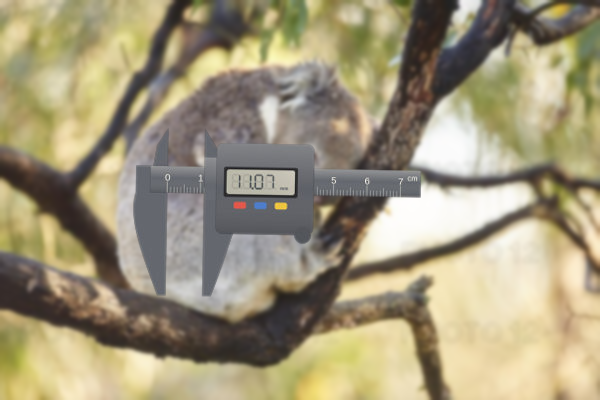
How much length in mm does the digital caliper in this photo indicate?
11.07 mm
